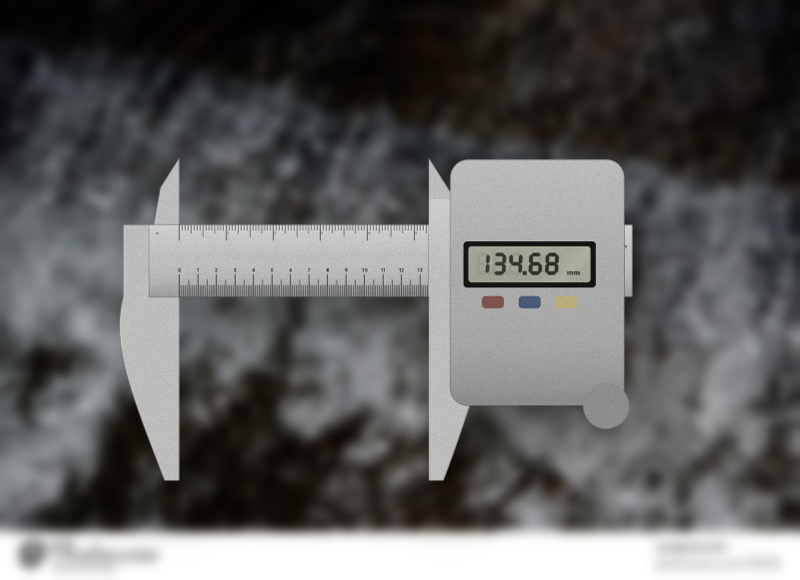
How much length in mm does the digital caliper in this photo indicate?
134.68 mm
